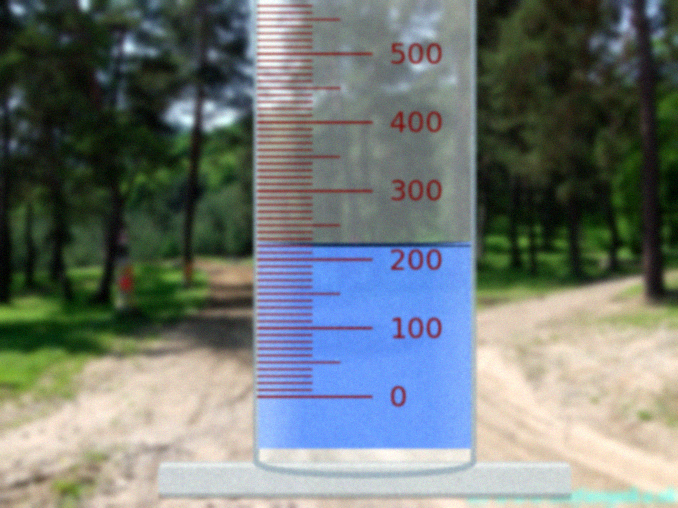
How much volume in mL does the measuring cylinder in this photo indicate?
220 mL
